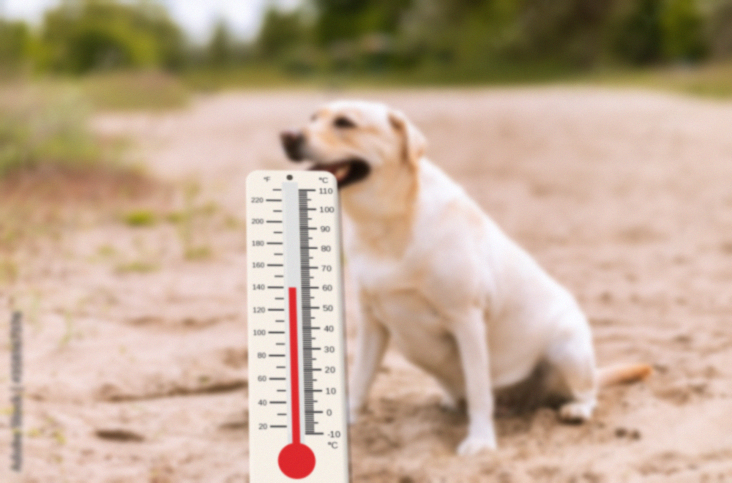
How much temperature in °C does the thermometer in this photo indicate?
60 °C
